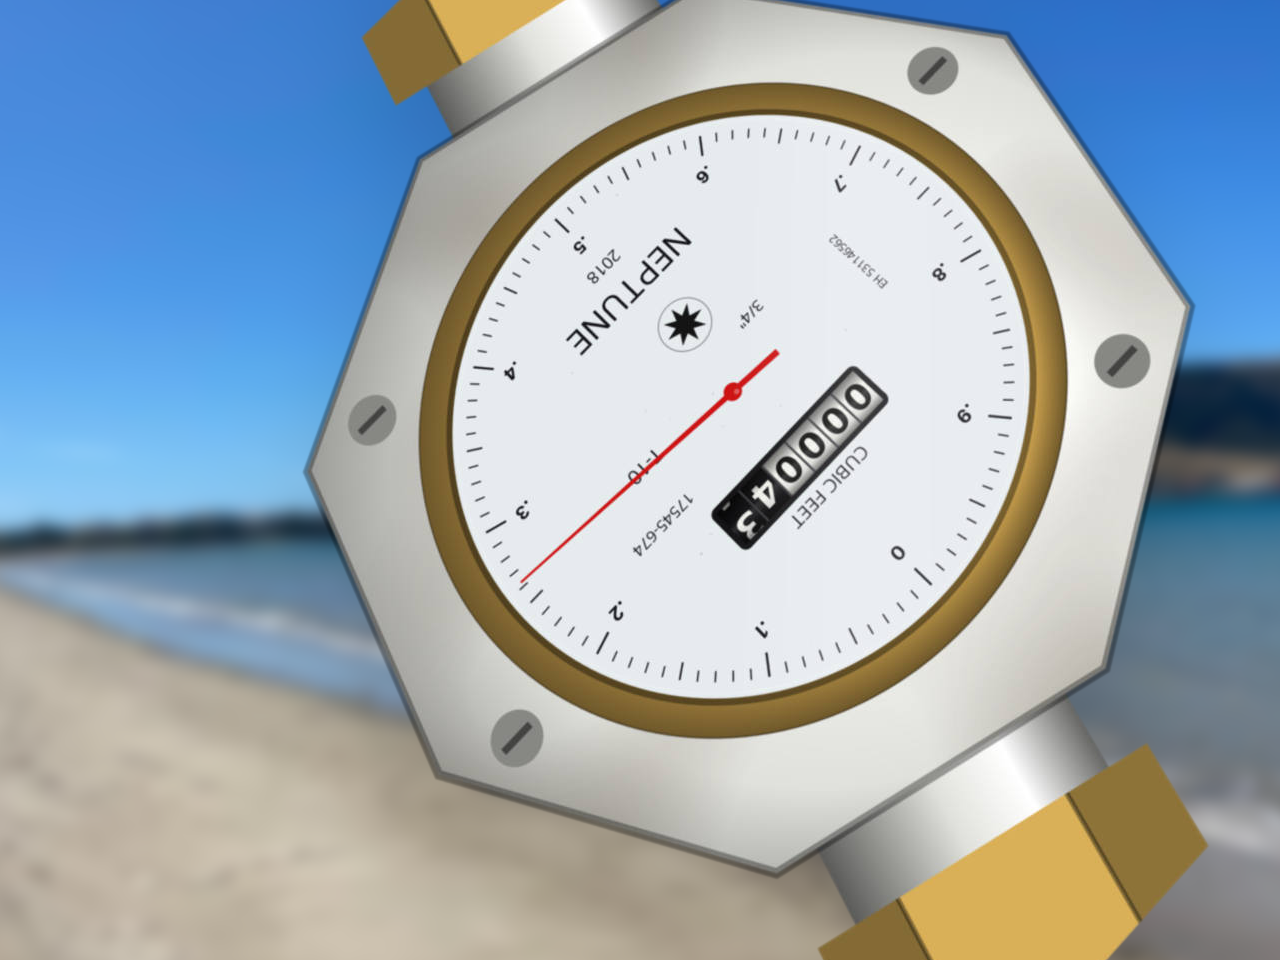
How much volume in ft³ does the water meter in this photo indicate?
43.26 ft³
